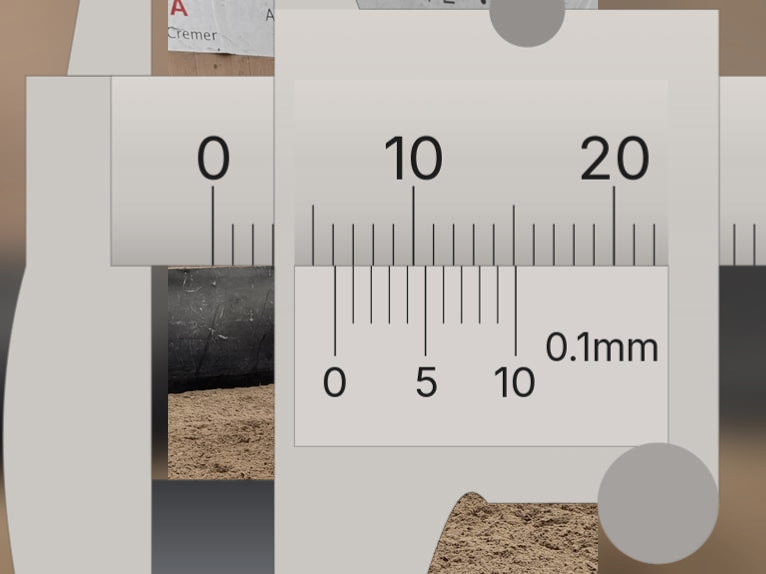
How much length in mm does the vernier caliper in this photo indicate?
6.1 mm
